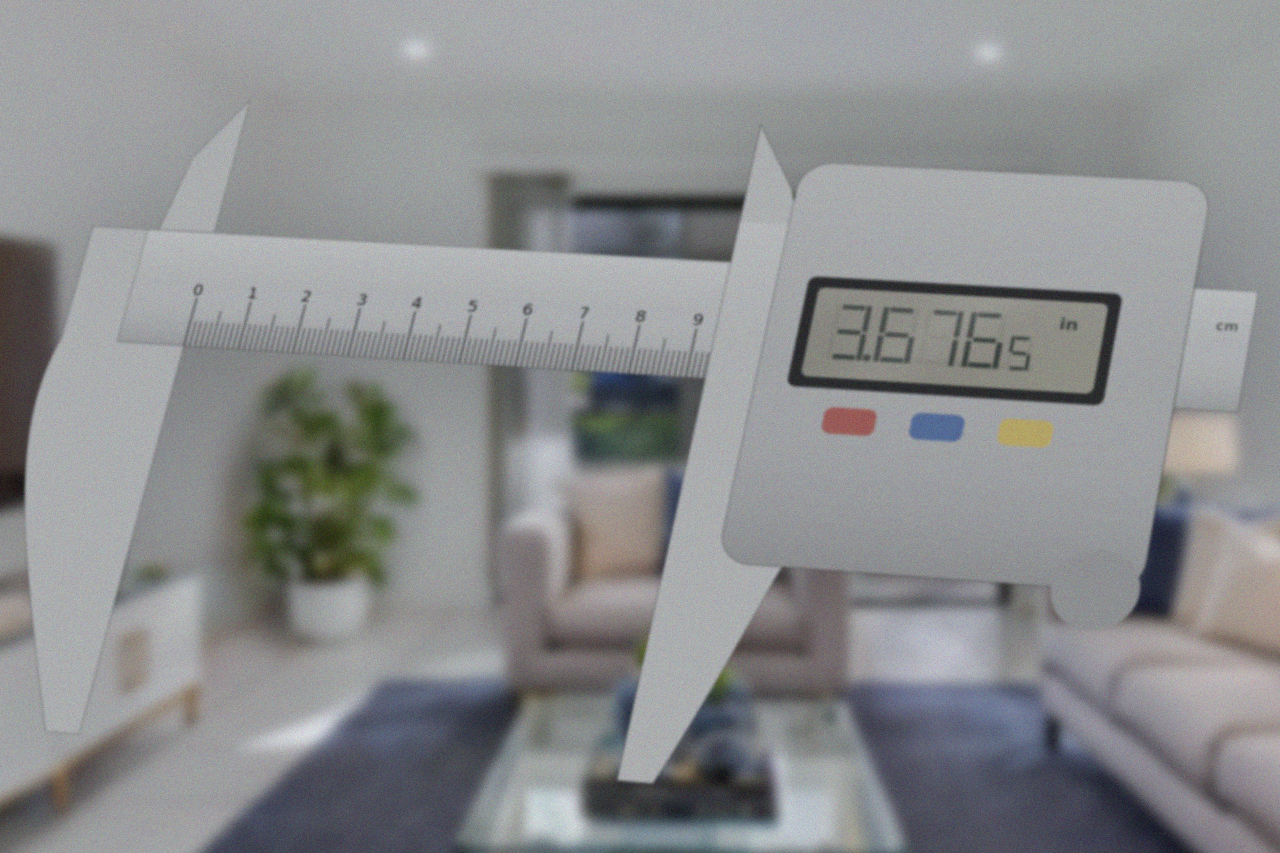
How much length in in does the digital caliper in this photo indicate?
3.6765 in
